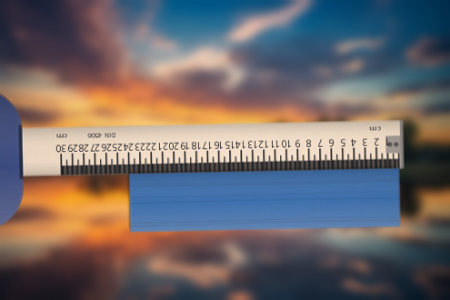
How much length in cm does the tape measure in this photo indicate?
24 cm
